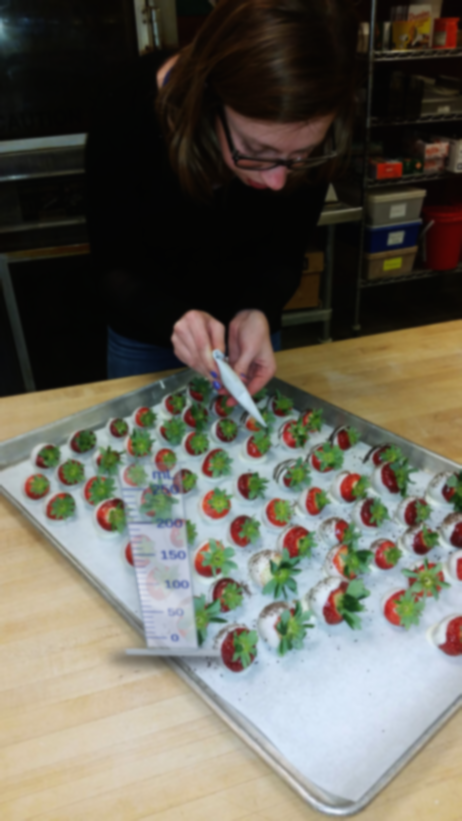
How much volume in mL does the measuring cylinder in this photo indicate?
200 mL
